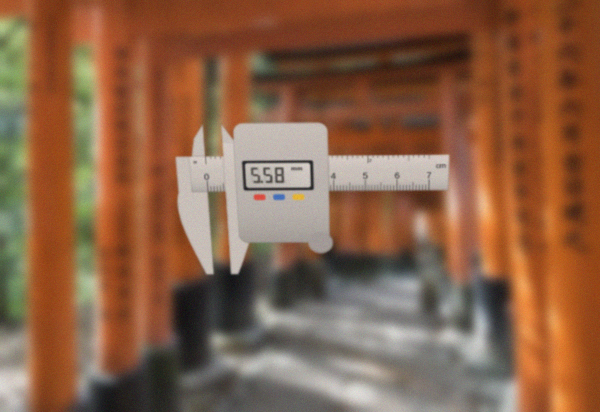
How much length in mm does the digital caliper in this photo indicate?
5.58 mm
